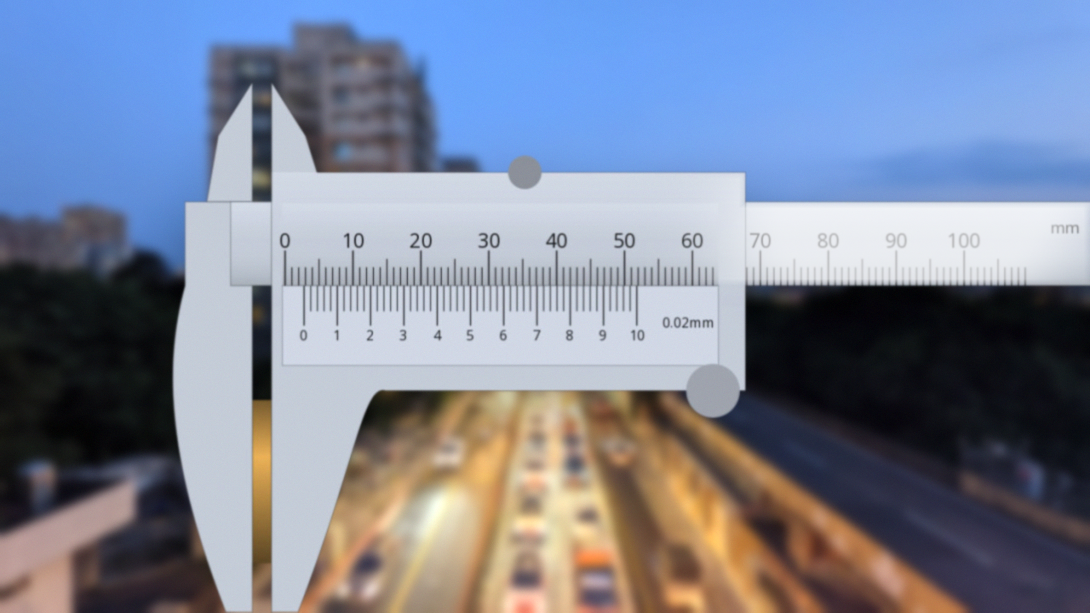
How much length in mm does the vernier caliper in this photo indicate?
2.8 mm
